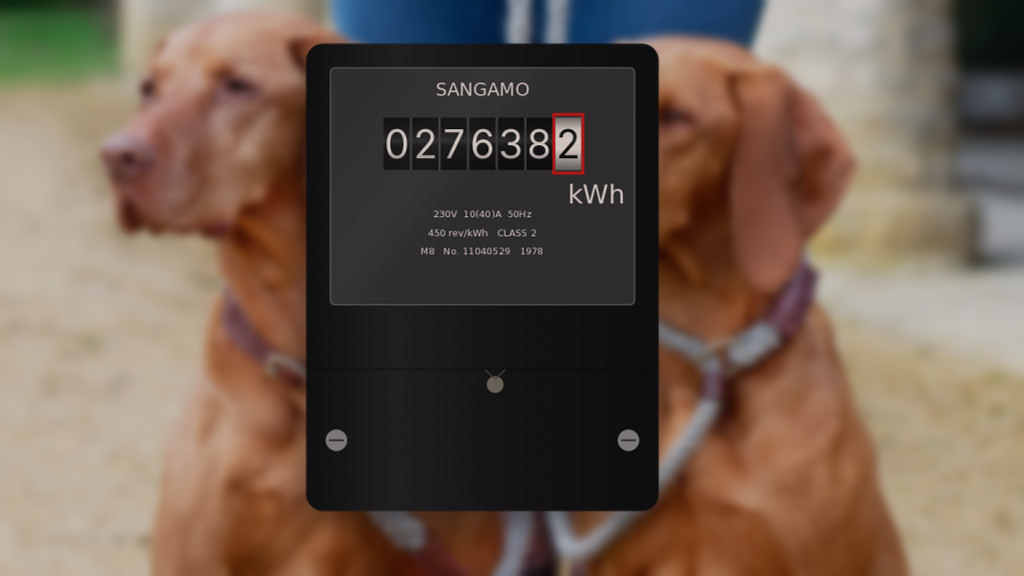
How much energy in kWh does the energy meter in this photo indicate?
27638.2 kWh
